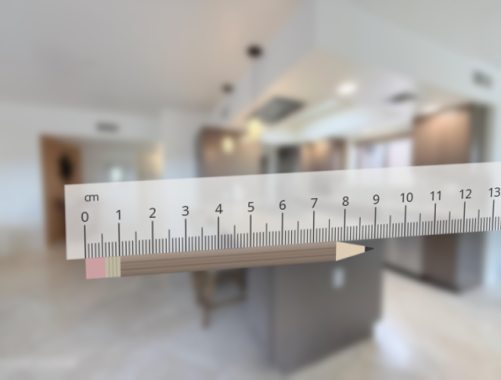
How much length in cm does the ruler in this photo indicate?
9 cm
